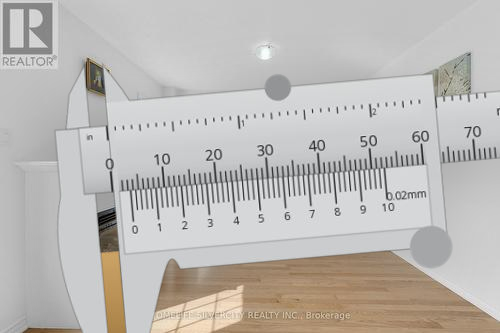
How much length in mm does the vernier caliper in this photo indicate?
3.5 mm
